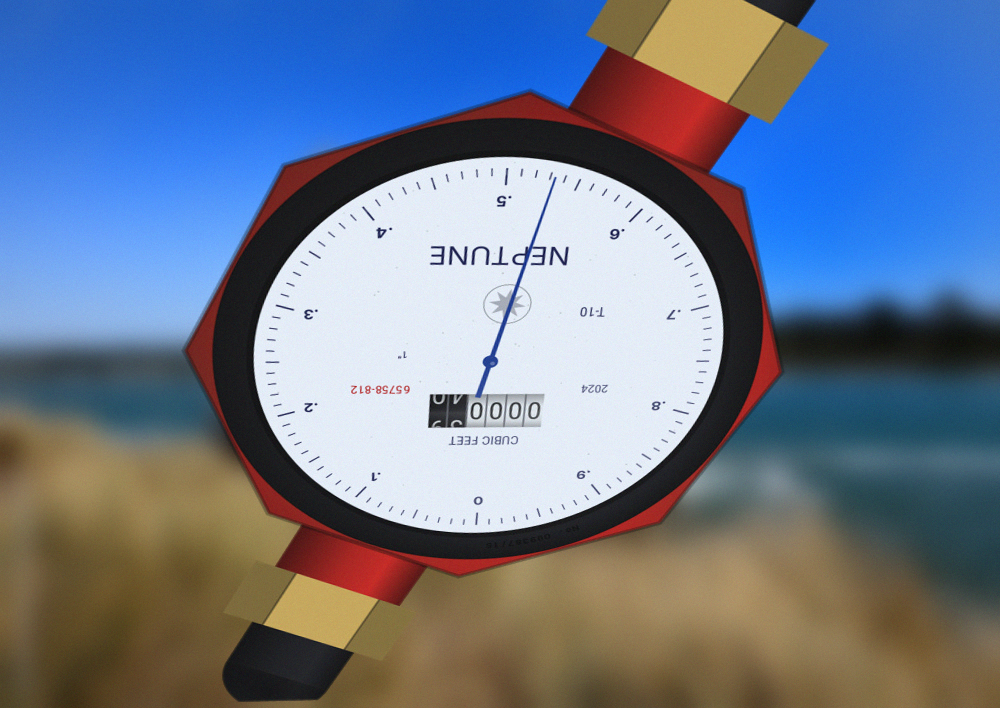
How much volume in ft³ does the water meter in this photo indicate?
39.53 ft³
